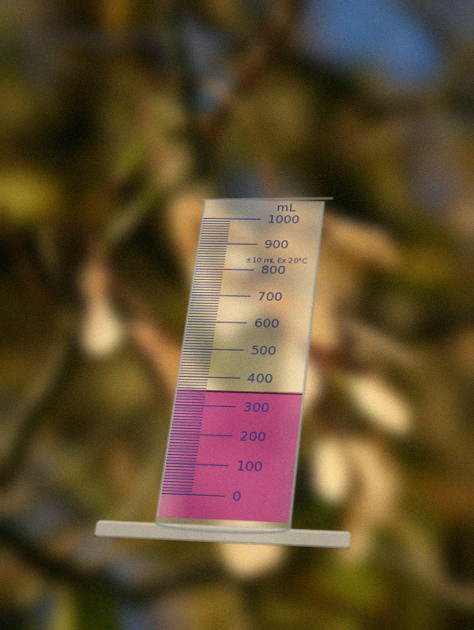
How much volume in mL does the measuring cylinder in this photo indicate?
350 mL
